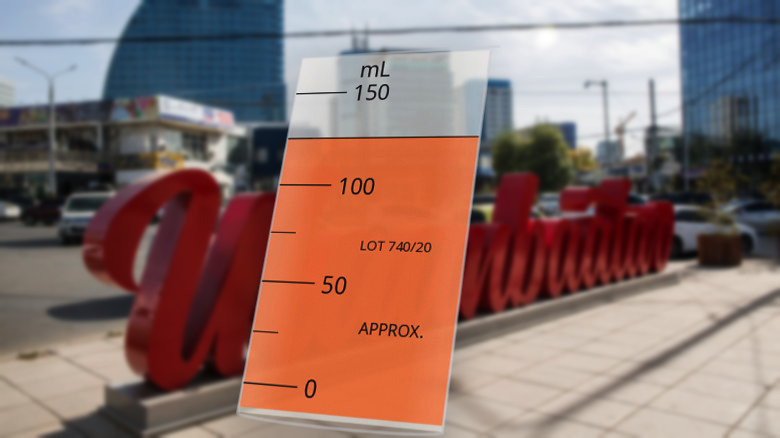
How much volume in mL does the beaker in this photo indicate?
125 mL
